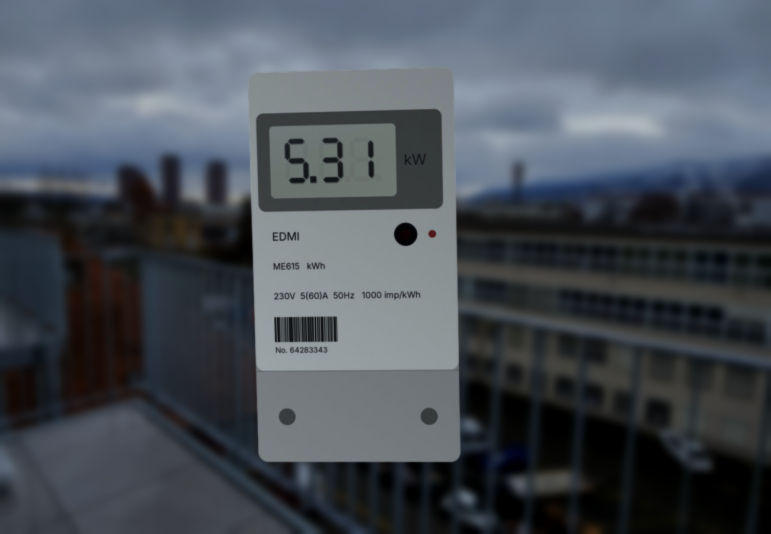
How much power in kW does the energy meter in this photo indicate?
5.31 kW
